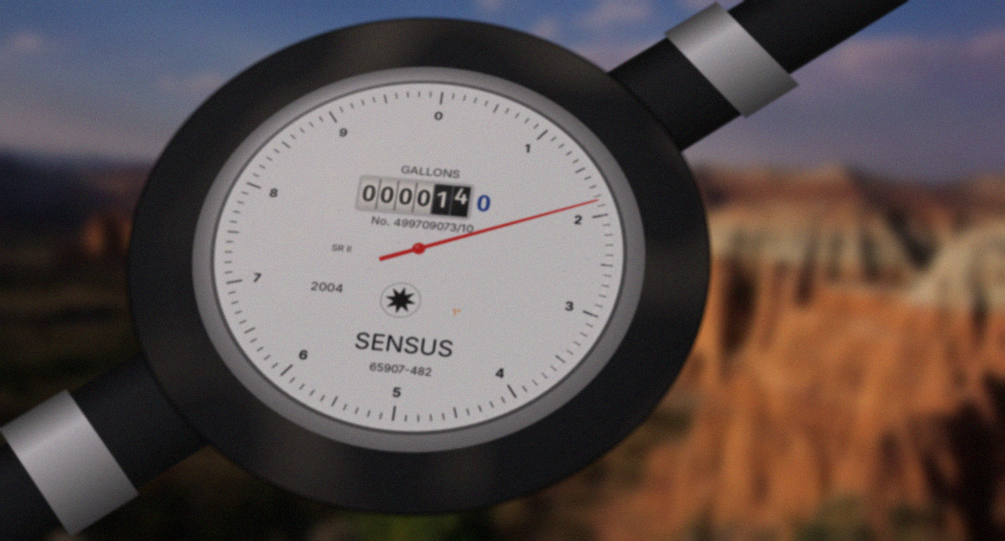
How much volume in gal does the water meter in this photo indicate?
141.8 gal
